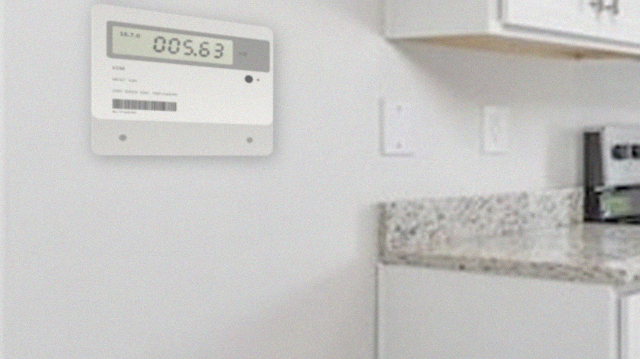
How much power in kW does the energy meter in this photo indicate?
5.63 kW
